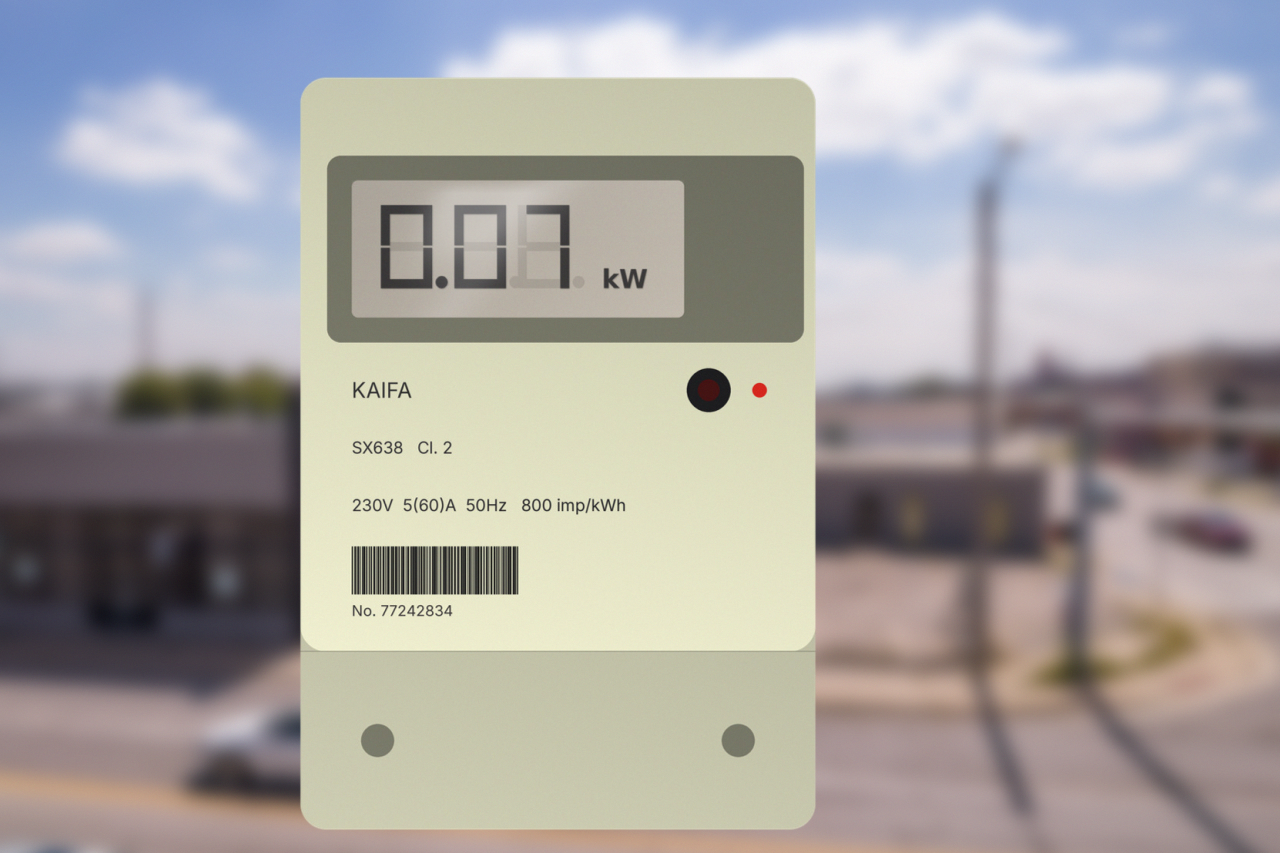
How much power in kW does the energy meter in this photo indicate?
0.07 kW
